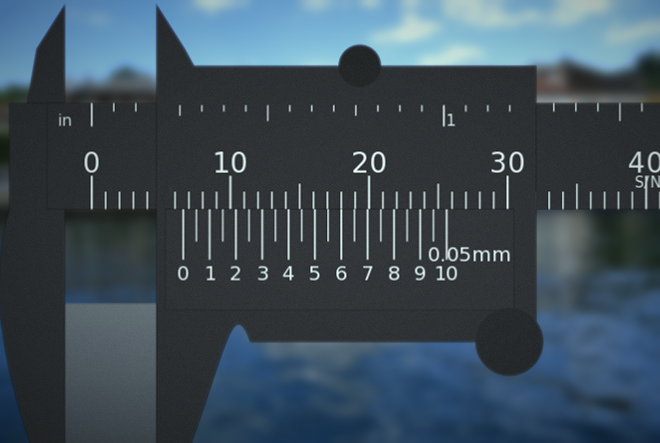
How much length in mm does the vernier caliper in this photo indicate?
6.6 mm
